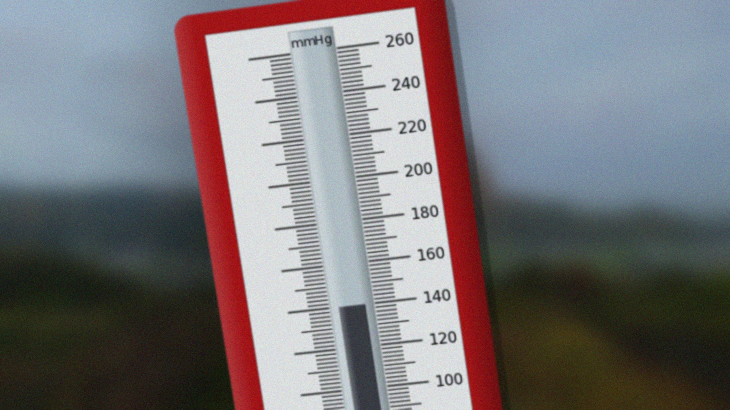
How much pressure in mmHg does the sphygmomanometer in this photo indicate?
140 mmHg
